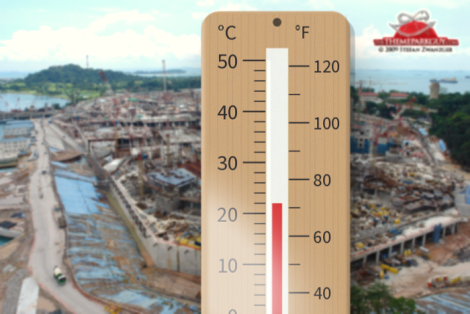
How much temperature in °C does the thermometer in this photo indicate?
22 °C
